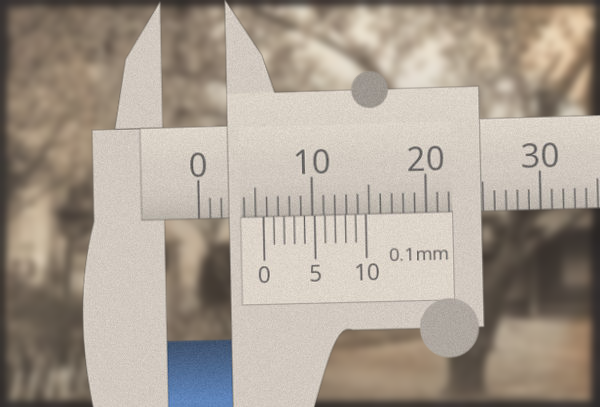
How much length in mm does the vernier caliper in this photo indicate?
5.7 mm
